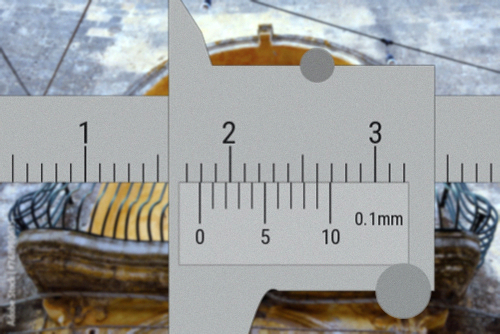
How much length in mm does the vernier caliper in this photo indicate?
17.9 mm
